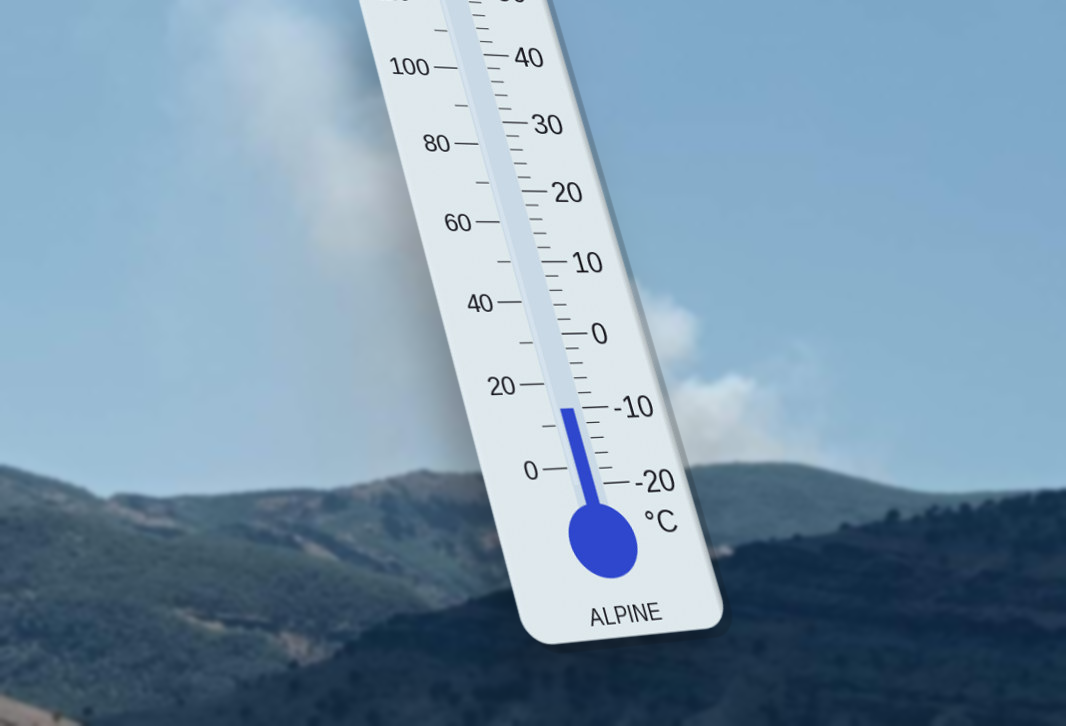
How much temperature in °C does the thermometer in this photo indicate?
-10 °C
